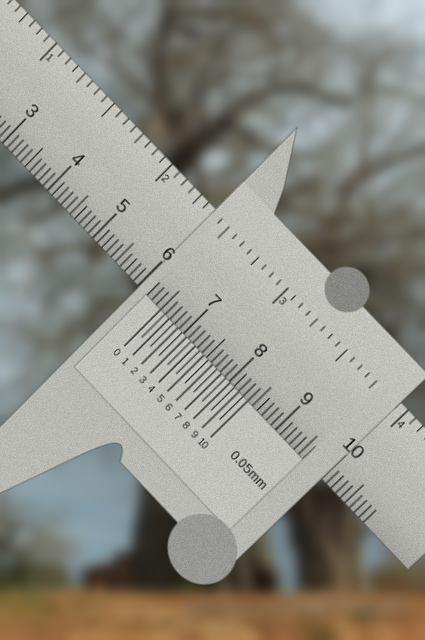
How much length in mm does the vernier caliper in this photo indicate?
65.0 mm
